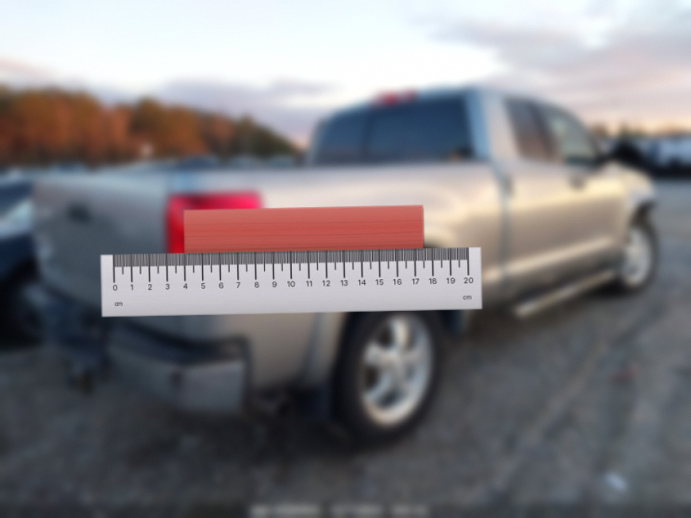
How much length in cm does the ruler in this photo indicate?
13.5 cm
